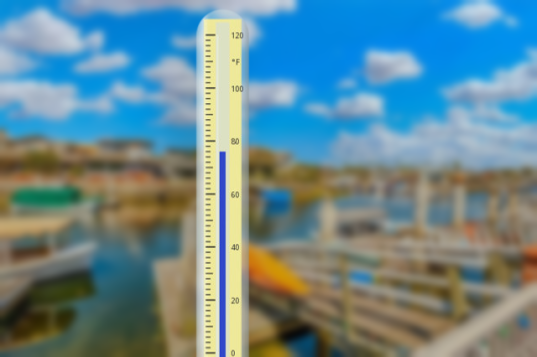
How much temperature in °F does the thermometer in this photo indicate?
76 °F
